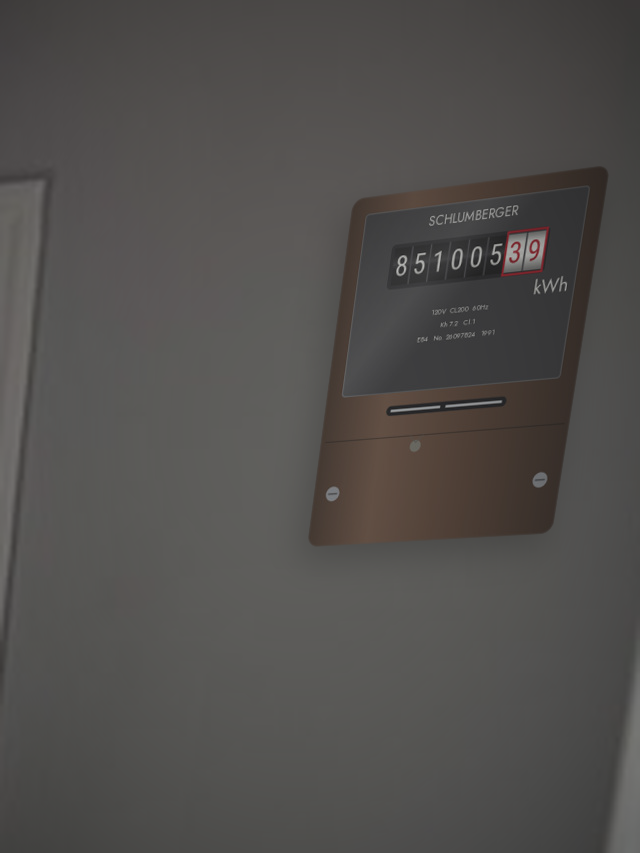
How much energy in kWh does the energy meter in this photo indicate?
851005.39 kWh
